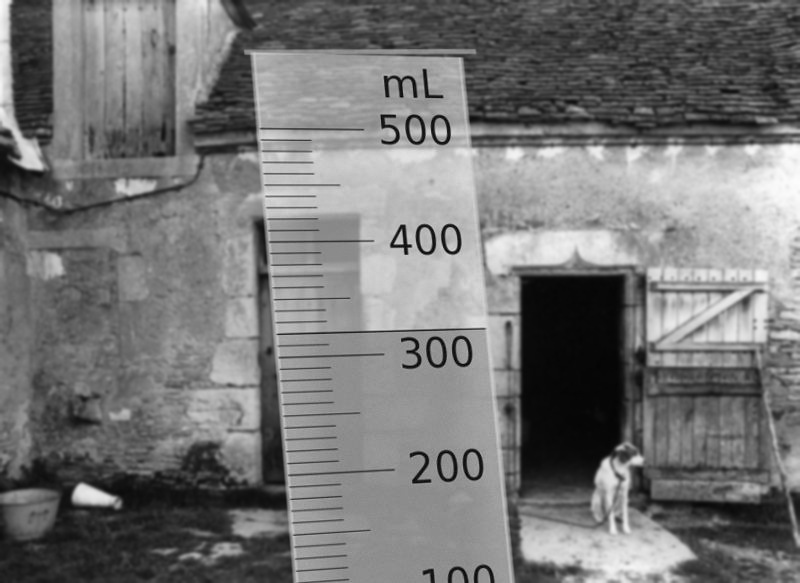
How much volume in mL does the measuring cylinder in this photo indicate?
320 mL
